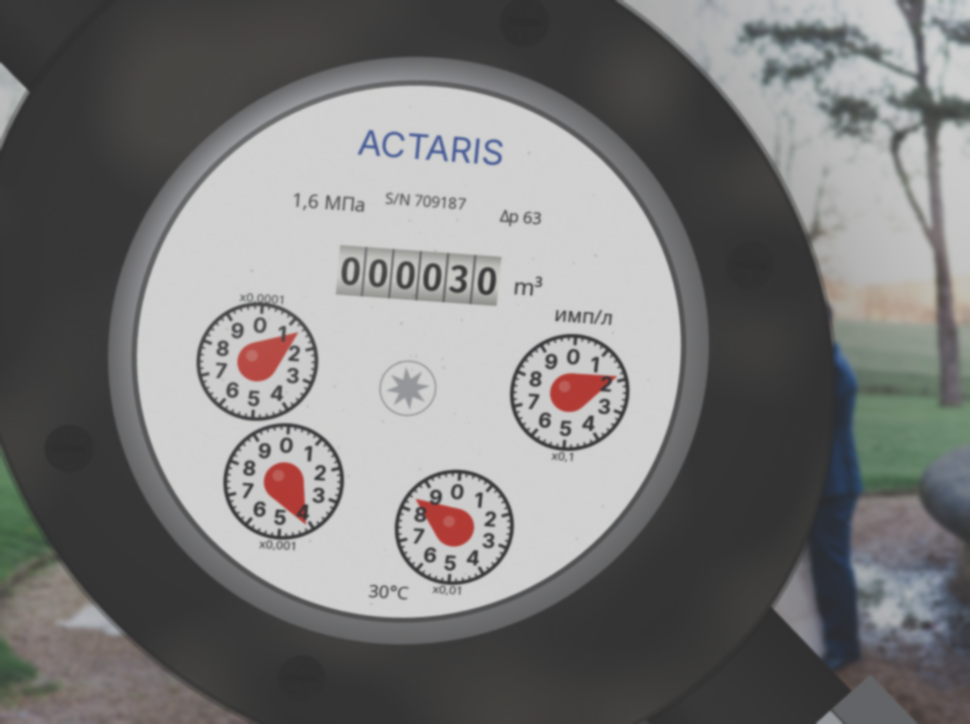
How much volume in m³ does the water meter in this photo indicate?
30.1841 m³
